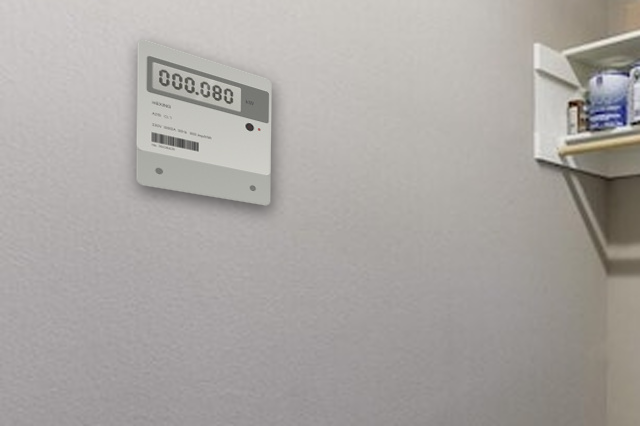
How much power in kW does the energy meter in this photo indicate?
0.080 kW
